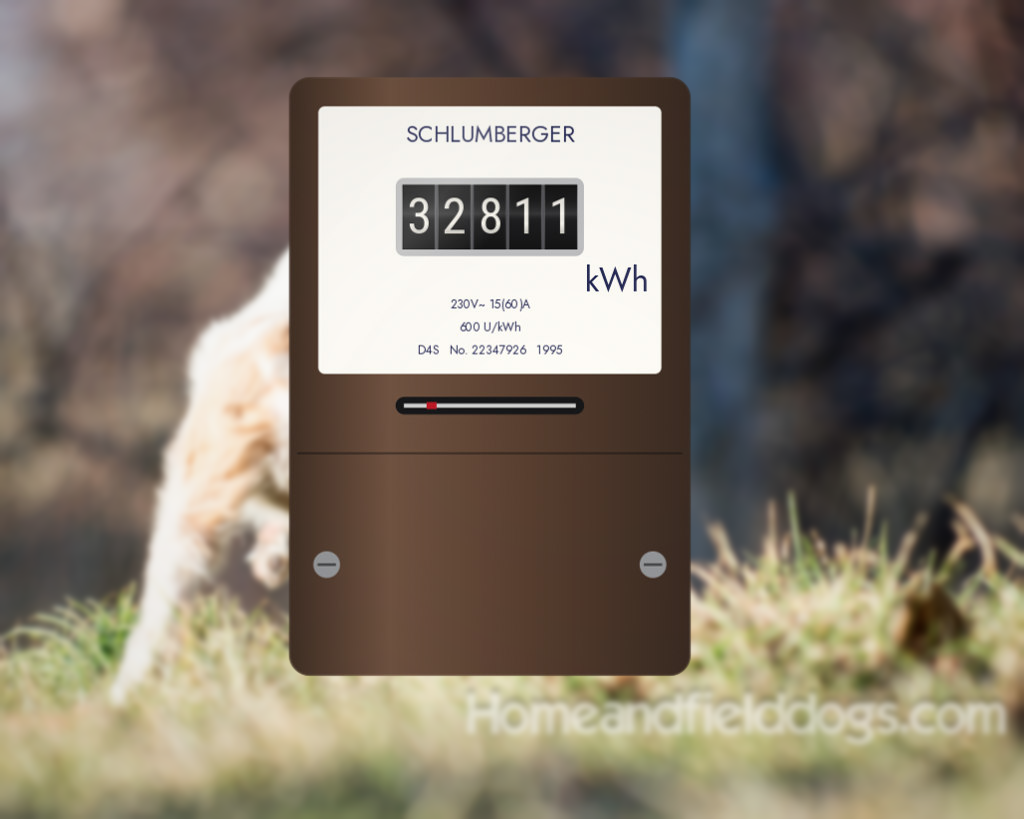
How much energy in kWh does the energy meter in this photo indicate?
32811 kWh
